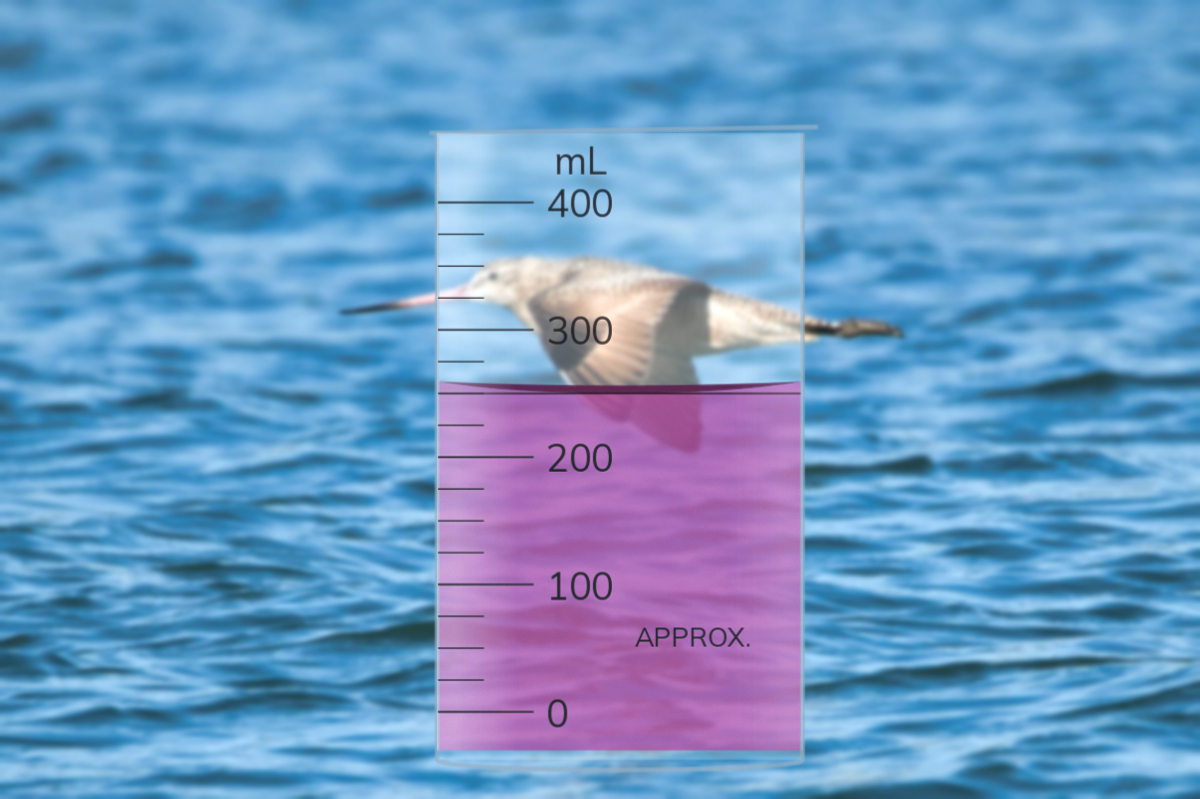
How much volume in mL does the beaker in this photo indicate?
250 mL
